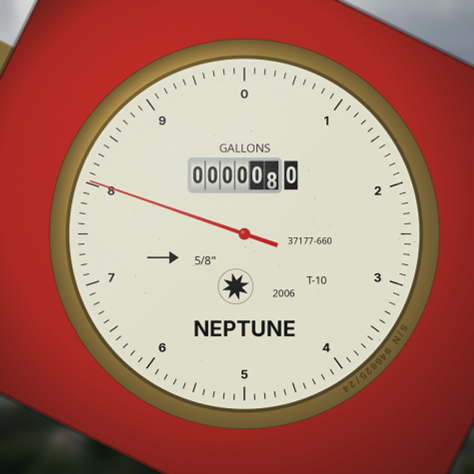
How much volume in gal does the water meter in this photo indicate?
78.0 gal
